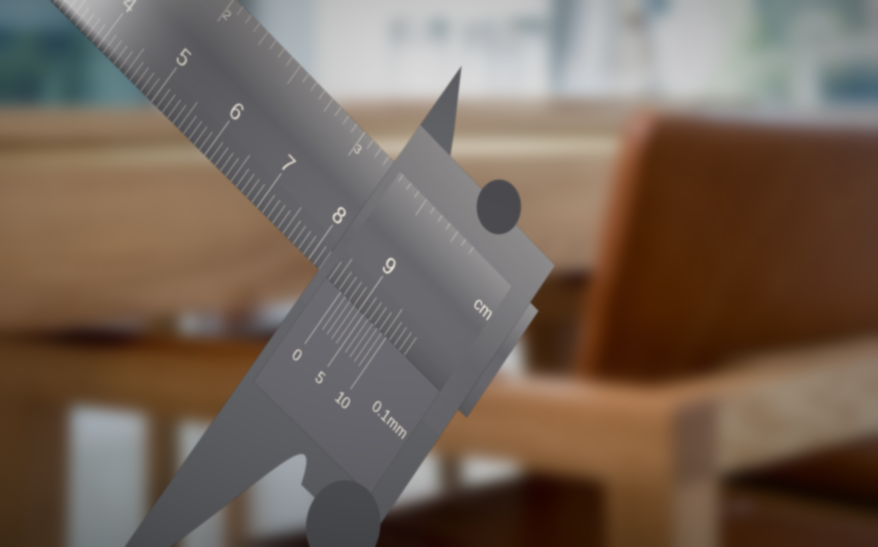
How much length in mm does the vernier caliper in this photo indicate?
86.4 mm
